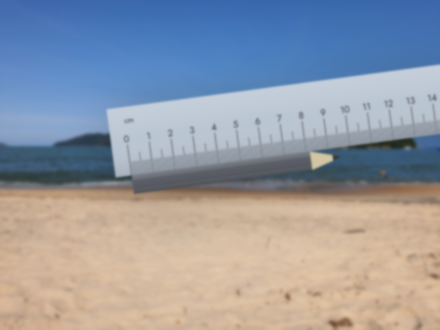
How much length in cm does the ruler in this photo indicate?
9.5 cm
